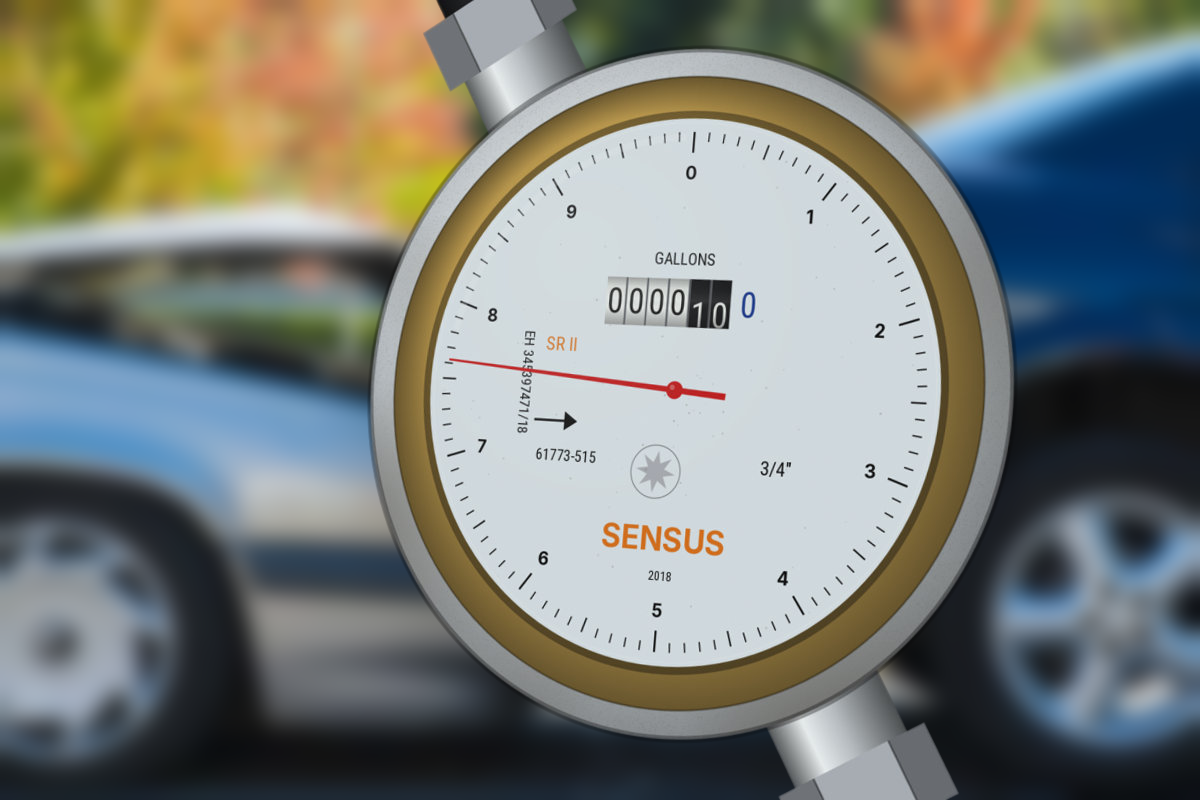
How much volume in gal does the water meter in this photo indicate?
97.6 gal
